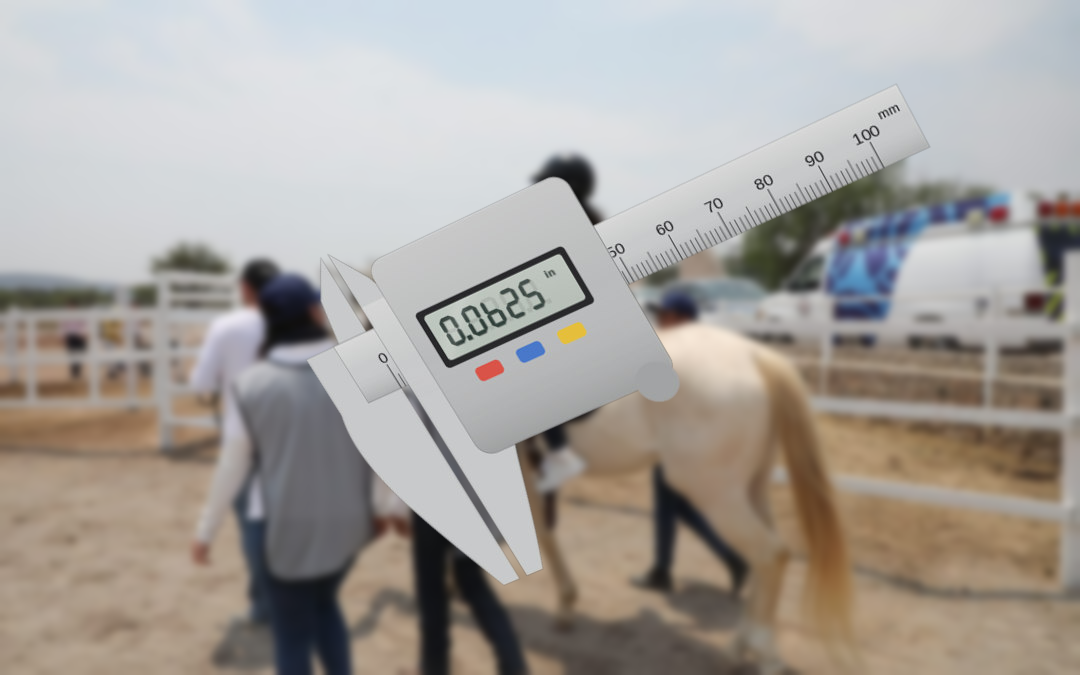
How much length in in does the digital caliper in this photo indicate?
0.0625 in
